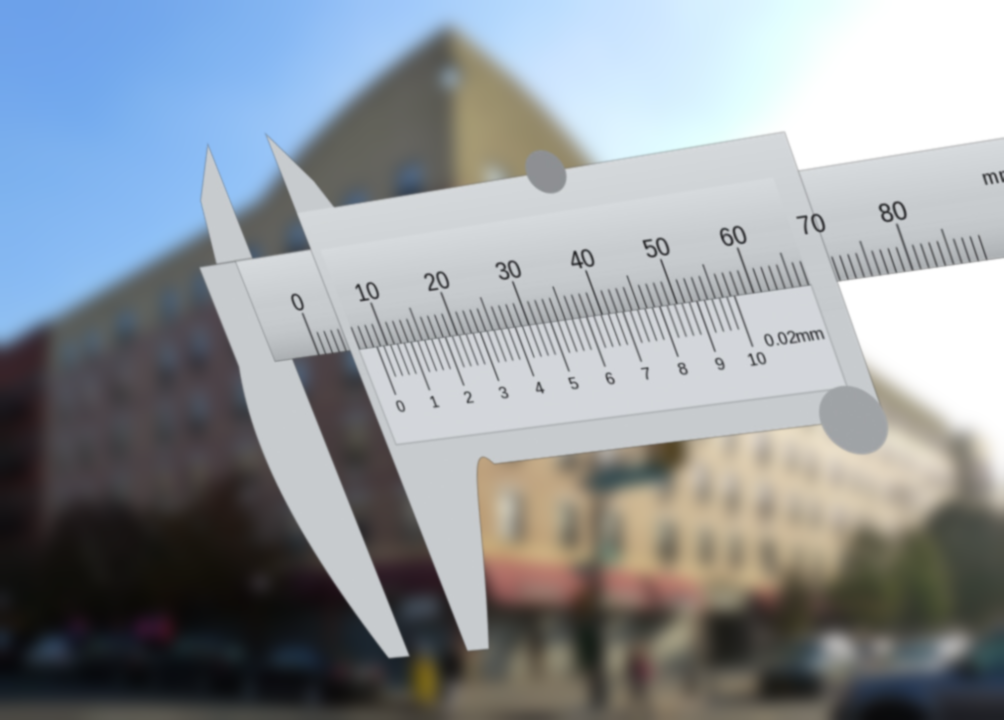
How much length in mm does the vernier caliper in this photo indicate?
8.5 mm
